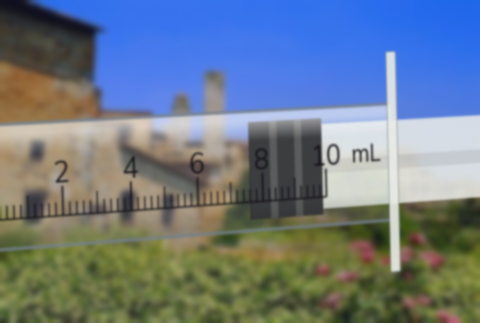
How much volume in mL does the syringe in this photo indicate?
7.6 mL
